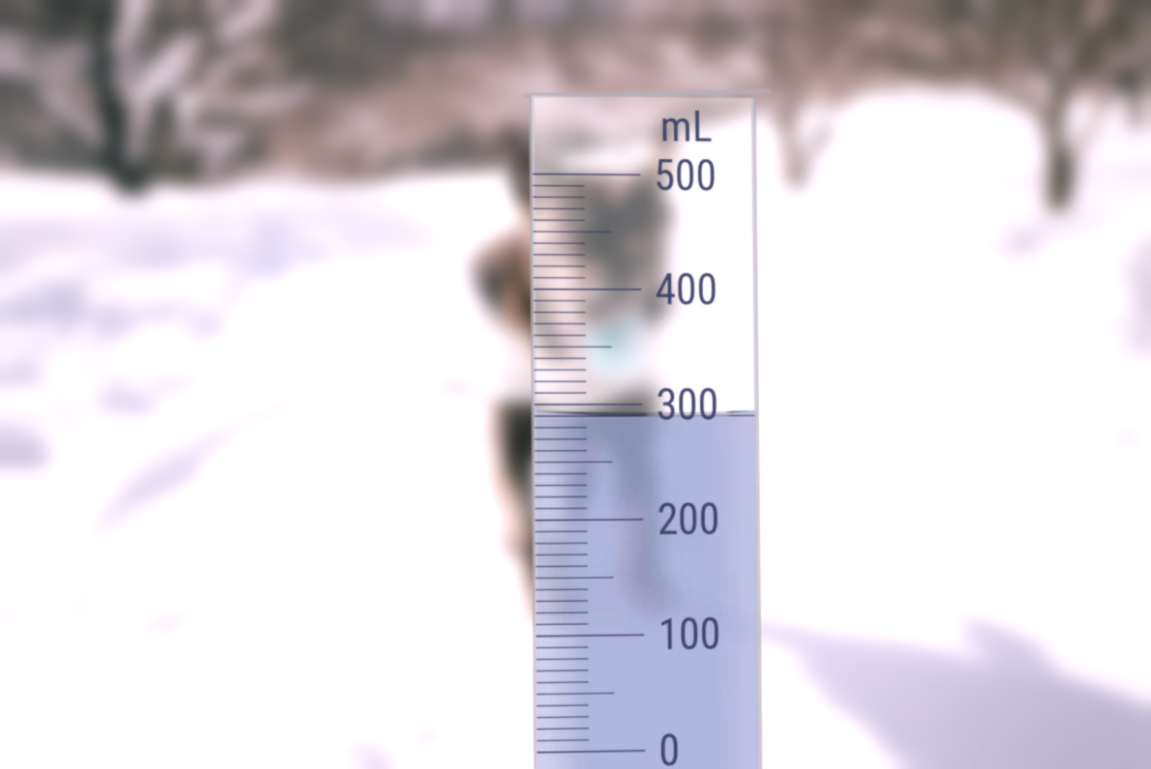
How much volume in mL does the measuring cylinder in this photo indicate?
290 mL
